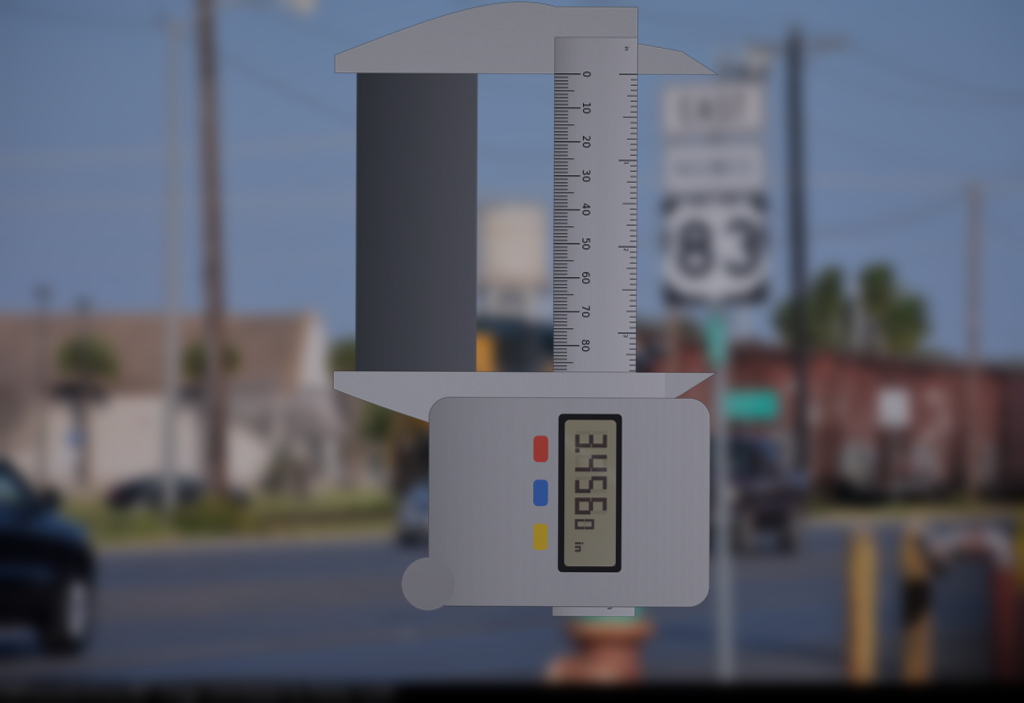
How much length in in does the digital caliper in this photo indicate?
3.4560 in
